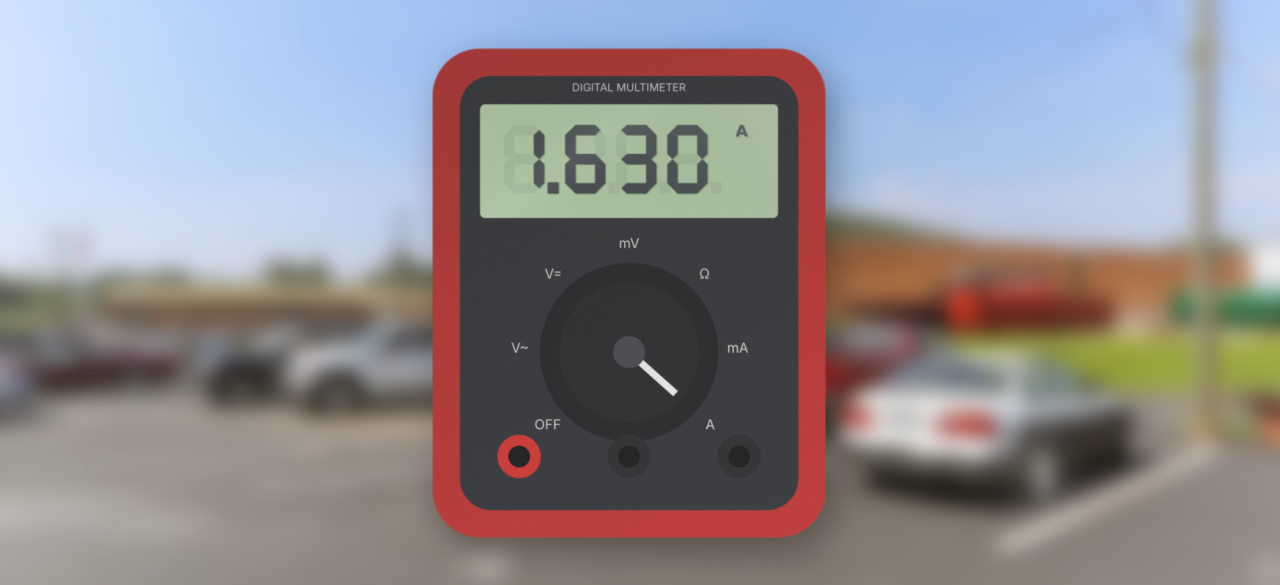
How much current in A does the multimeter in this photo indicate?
1.630 A
